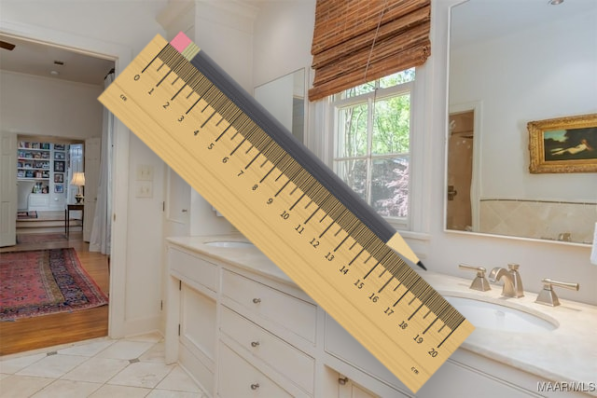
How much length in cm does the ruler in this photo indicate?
17 cm
